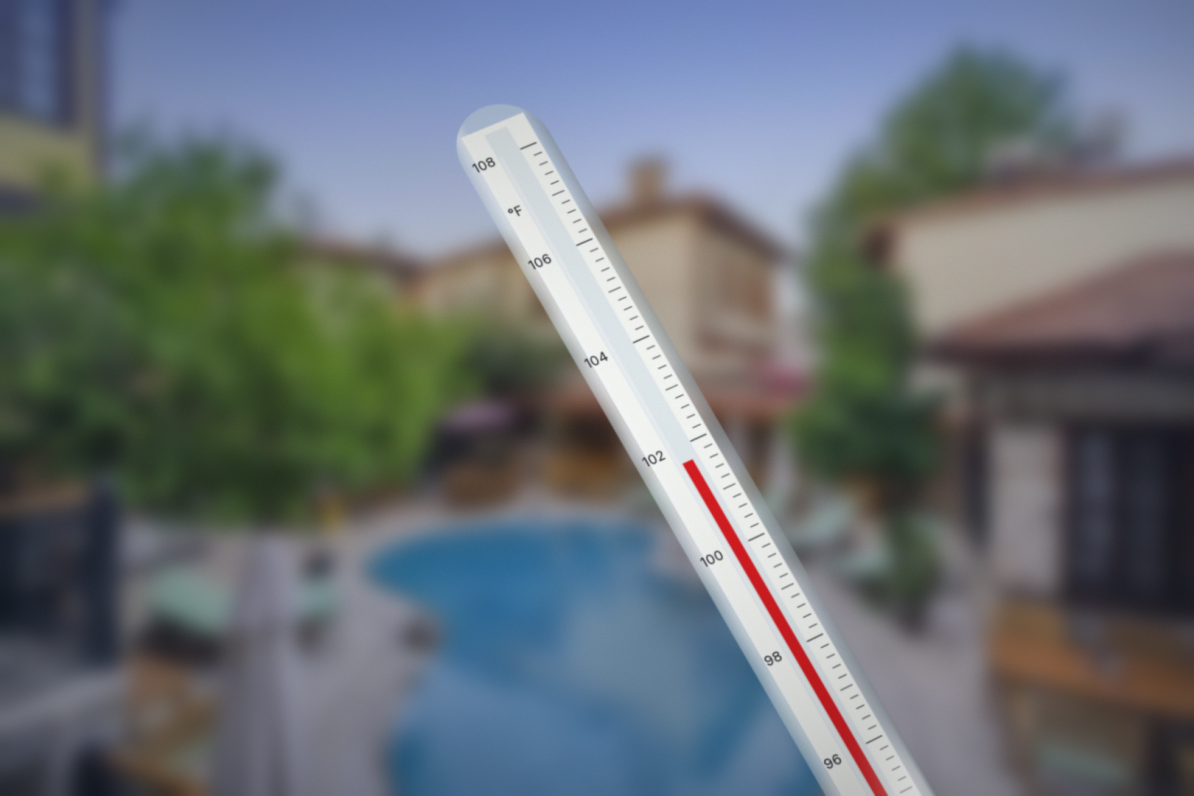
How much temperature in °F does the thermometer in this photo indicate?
101.7 °F
